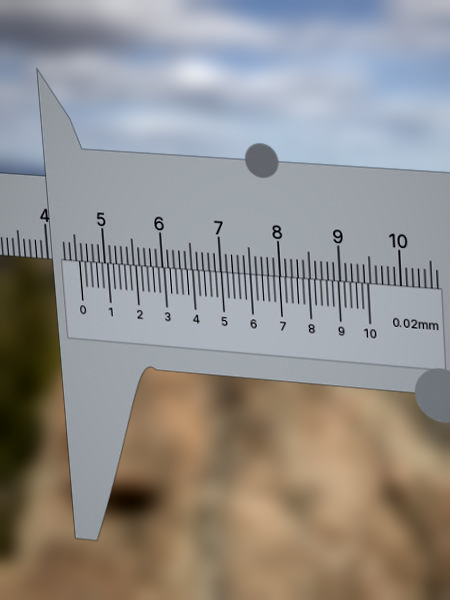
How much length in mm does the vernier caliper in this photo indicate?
45.6 mm
